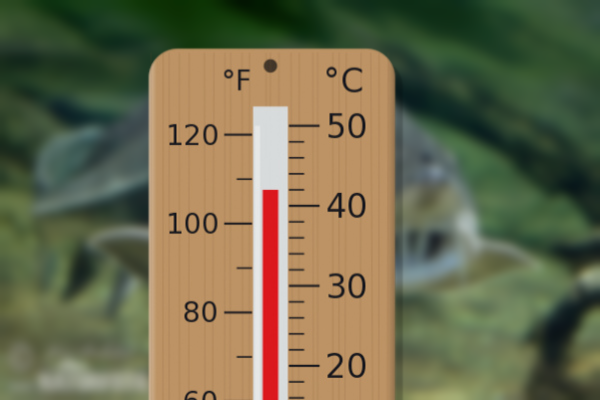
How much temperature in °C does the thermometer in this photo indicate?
42 °C
